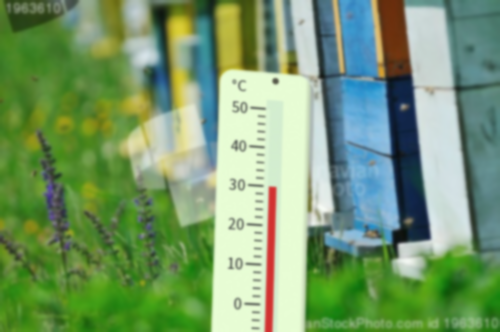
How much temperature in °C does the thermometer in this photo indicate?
30 °C
